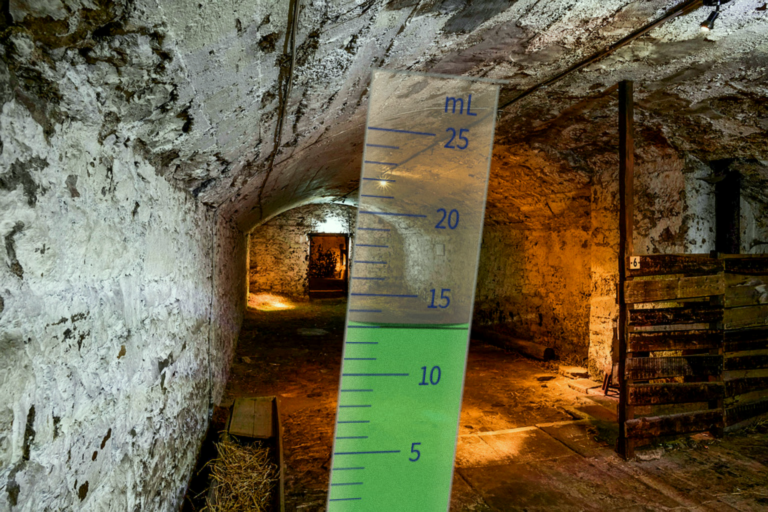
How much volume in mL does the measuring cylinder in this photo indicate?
13 mL
